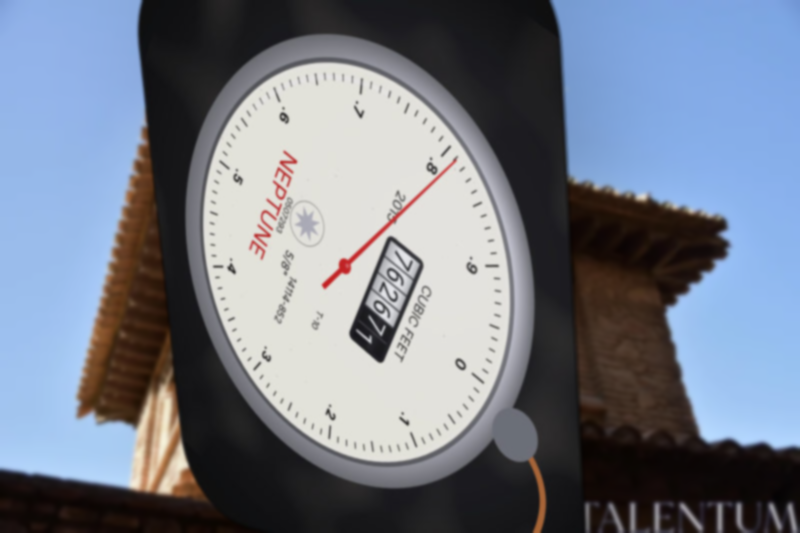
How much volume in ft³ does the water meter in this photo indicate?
762670.81 ft³
